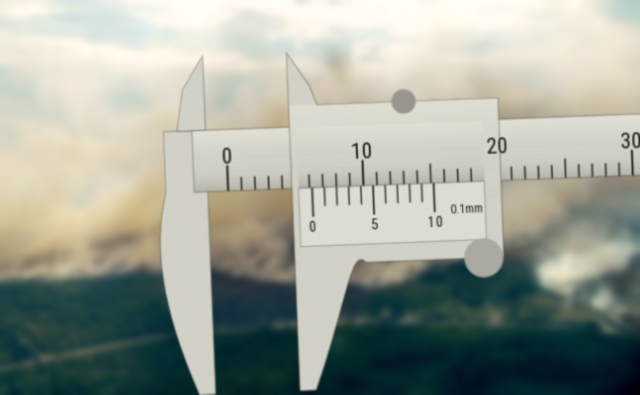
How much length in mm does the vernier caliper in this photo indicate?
6.2 mm
